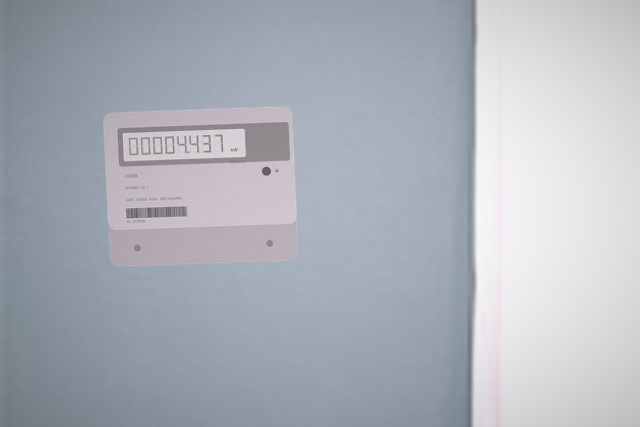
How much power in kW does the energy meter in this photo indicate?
4.437 kW
